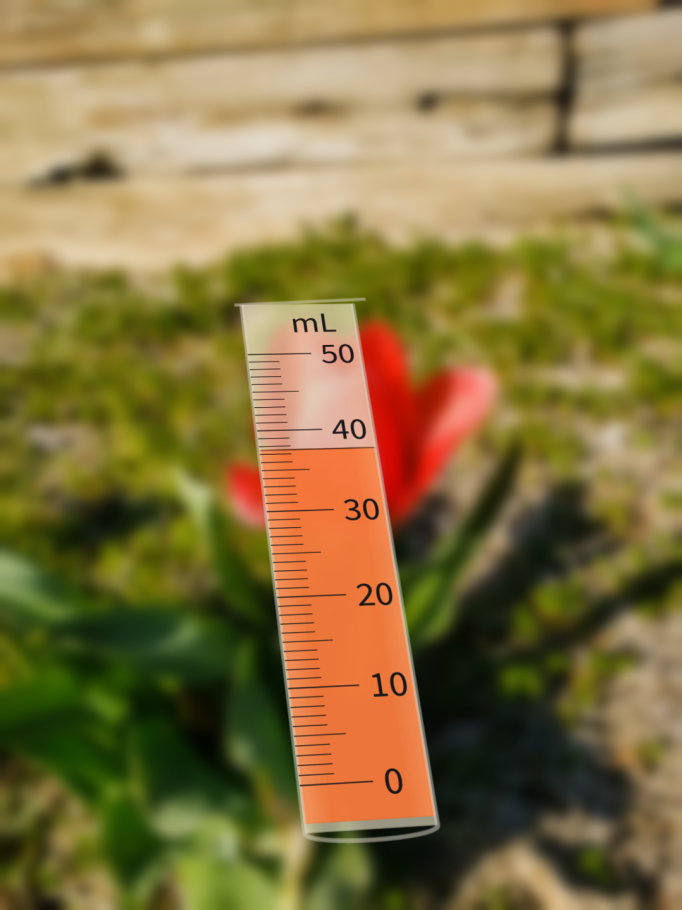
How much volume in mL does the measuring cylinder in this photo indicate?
37.5 mL
